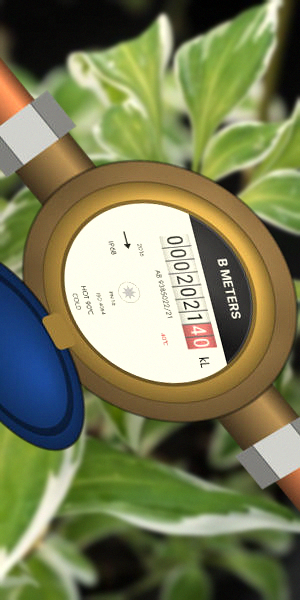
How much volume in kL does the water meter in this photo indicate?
2021.40 kL
